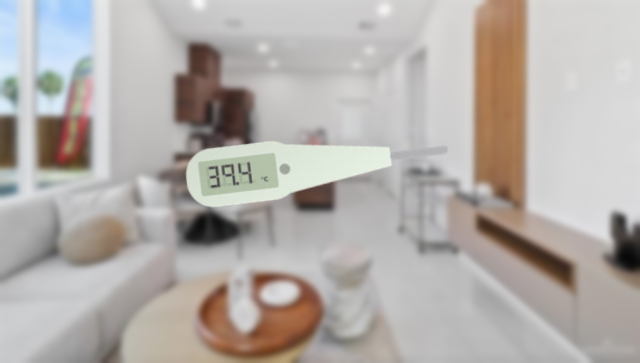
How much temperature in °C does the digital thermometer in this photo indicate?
39.4 °C
